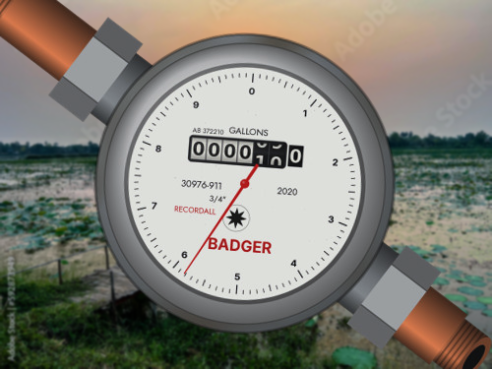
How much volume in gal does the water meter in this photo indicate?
95.8 gal
